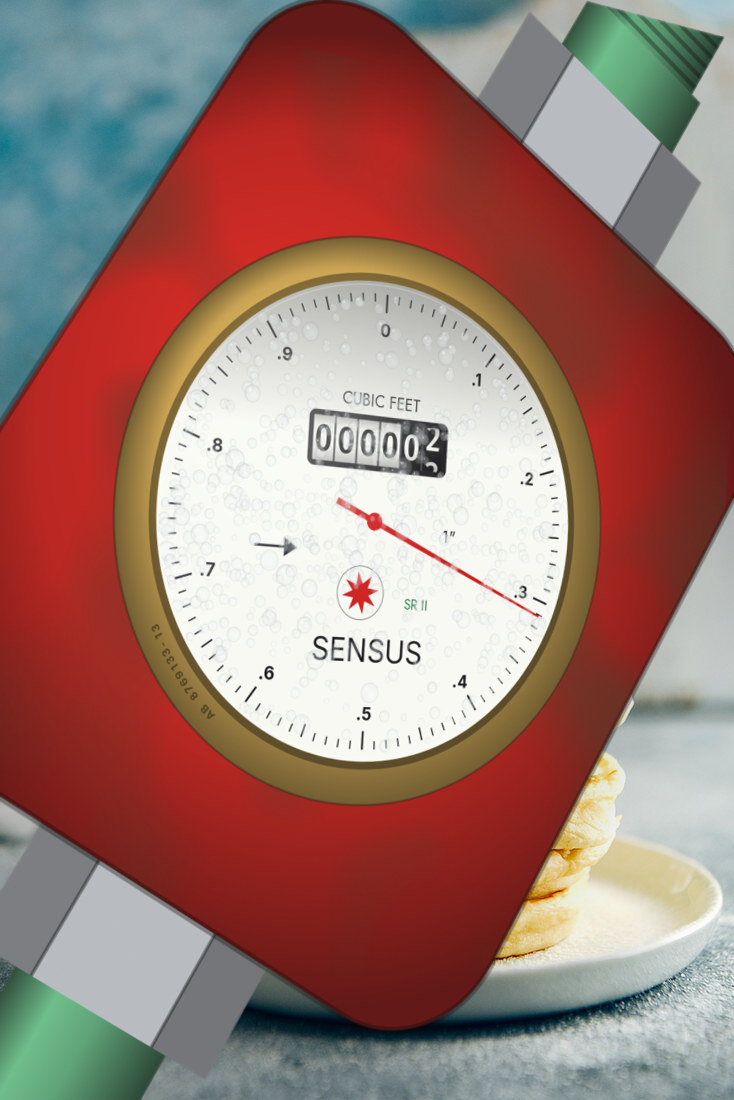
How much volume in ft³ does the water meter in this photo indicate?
2.31 ft³
